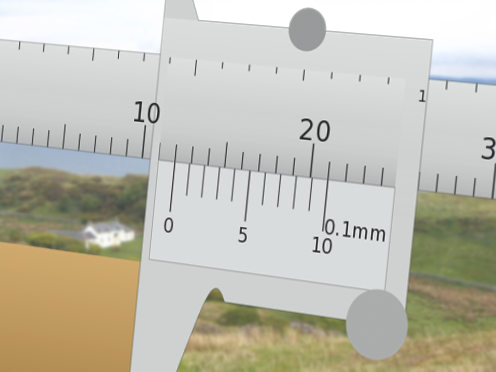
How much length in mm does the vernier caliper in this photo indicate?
12.0 mm
